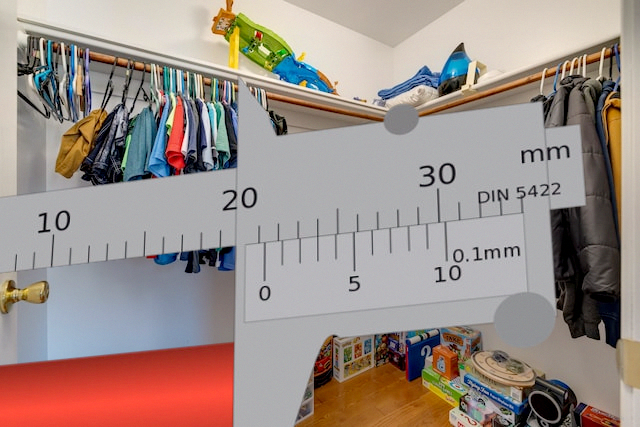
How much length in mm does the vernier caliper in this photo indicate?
21.3 mm
